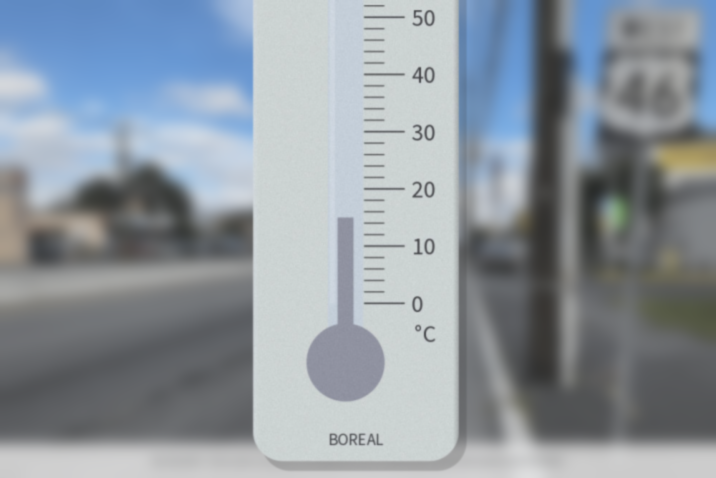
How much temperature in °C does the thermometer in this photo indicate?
15 °C
